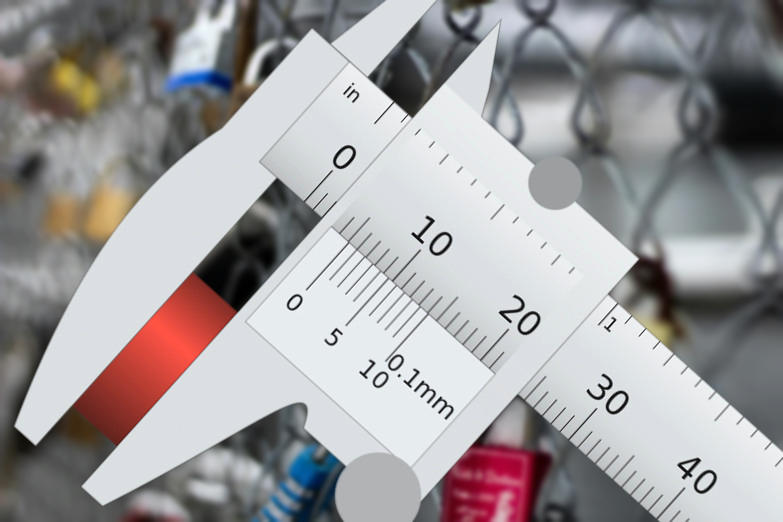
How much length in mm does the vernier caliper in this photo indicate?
5.1 mm
